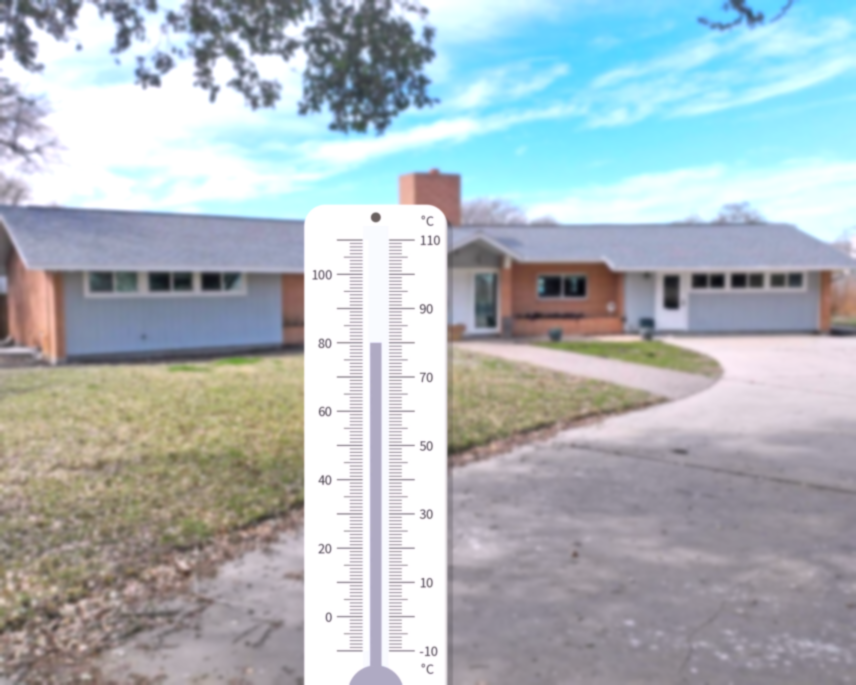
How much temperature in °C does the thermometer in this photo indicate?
80 °C
